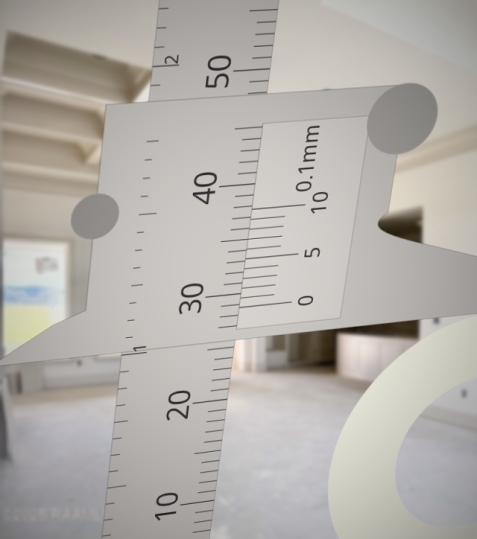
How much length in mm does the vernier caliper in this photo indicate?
28.7 mm
